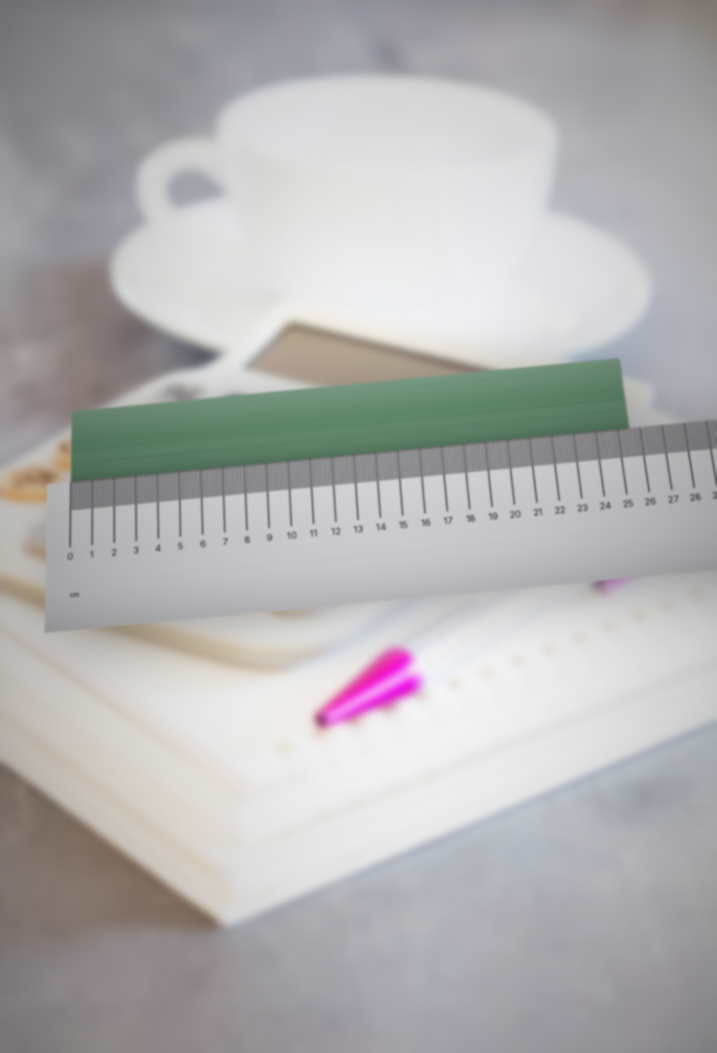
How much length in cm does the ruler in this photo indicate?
25.5 cm
